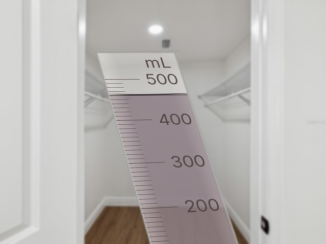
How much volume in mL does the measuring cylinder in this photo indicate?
460 mL
